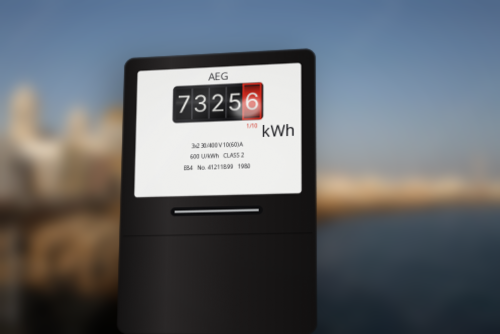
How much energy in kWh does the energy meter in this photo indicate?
7325.6 kWh
